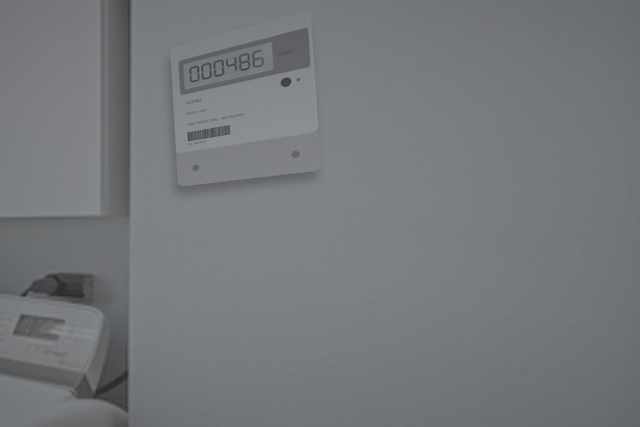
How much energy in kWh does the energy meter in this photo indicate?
486 kWh
